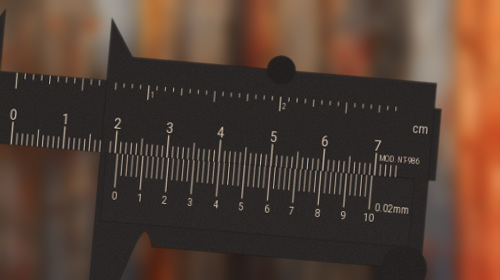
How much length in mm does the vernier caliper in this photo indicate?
20.5 mm
